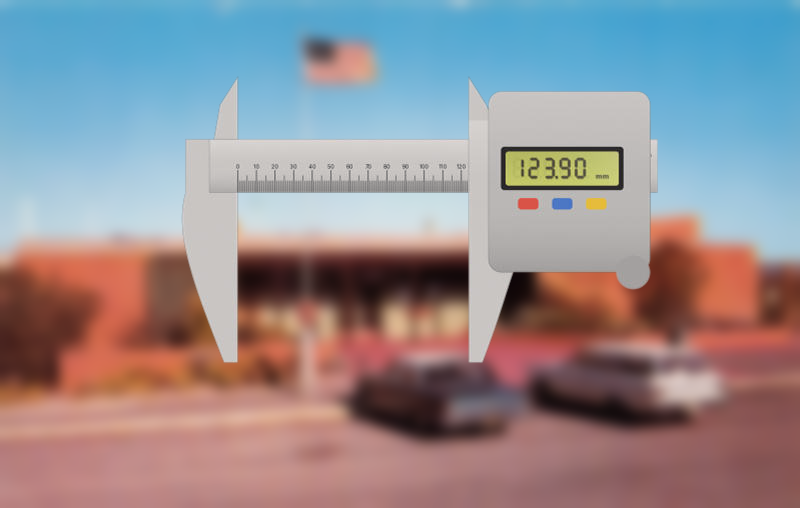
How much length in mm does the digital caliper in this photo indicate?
123.90 mm
